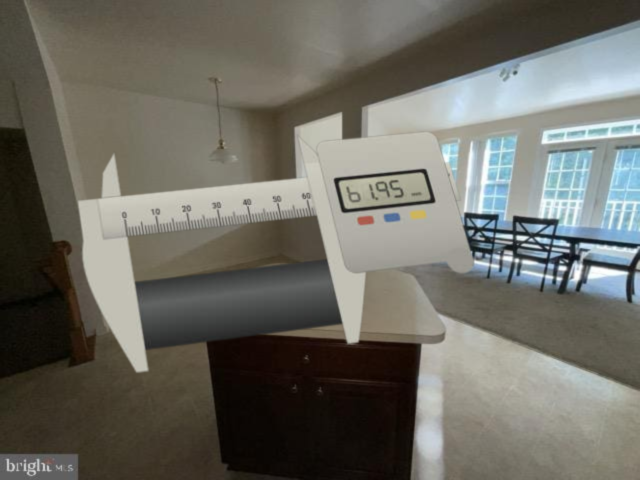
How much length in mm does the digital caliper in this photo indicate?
61.95 mm
